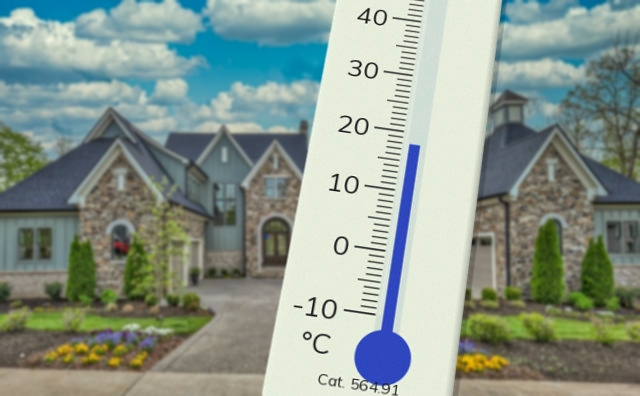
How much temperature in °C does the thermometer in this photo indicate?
18 °C
